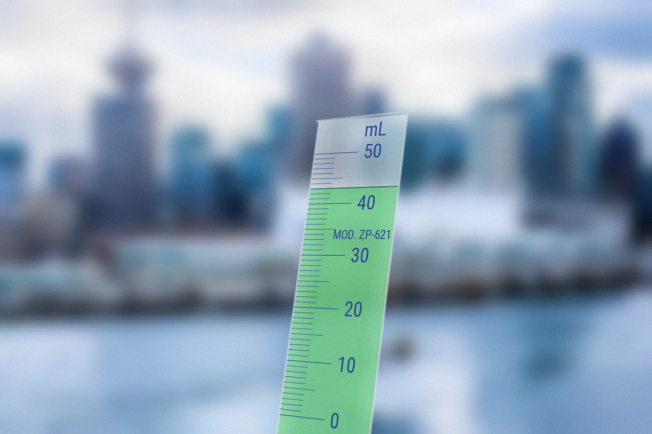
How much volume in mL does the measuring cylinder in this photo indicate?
43 mL
